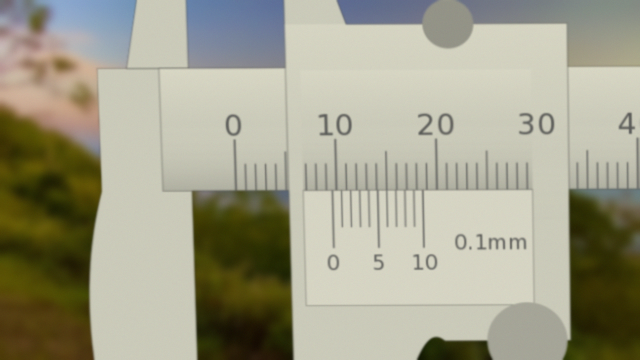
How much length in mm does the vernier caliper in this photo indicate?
9.6 mm
